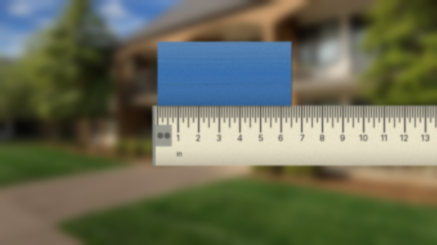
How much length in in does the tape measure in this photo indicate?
6.5 in
